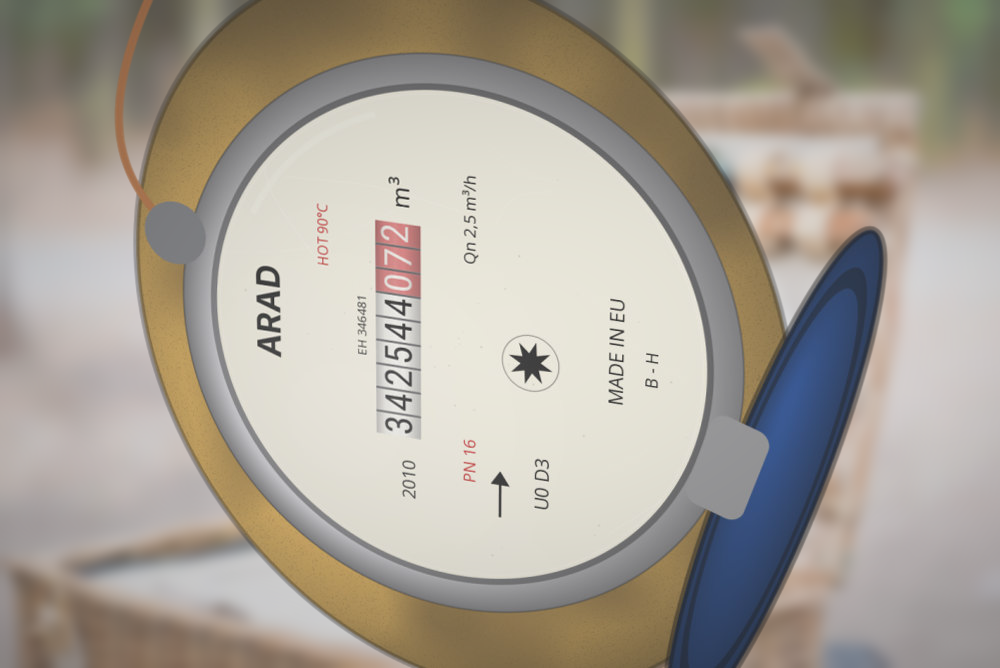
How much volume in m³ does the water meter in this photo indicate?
342544.072 m³
